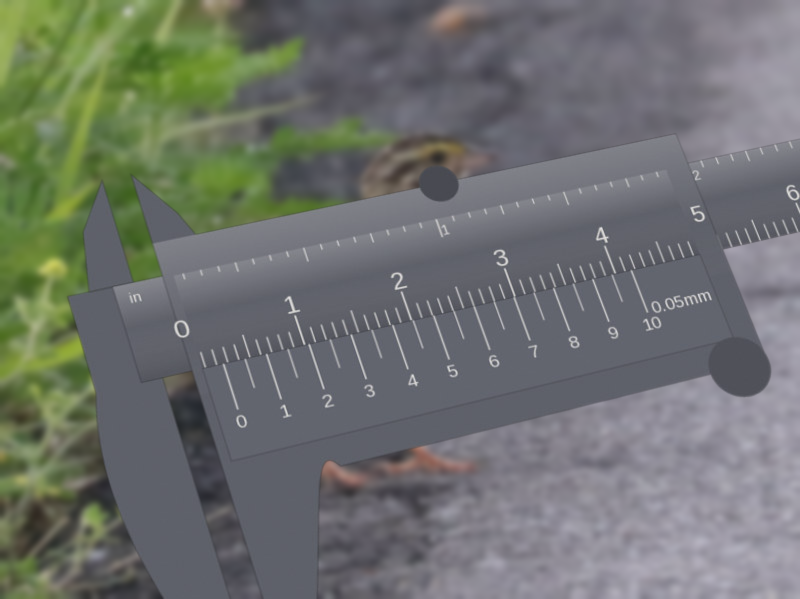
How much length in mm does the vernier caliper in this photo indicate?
2.6 mm
